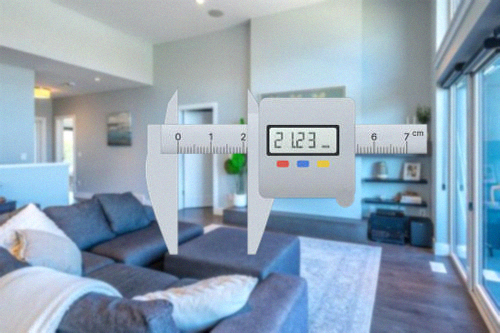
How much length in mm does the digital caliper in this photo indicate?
21.23 mm
